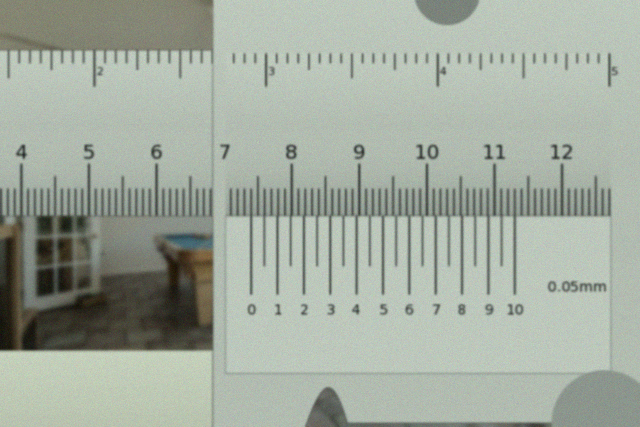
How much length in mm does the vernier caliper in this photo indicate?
74.0 mm
